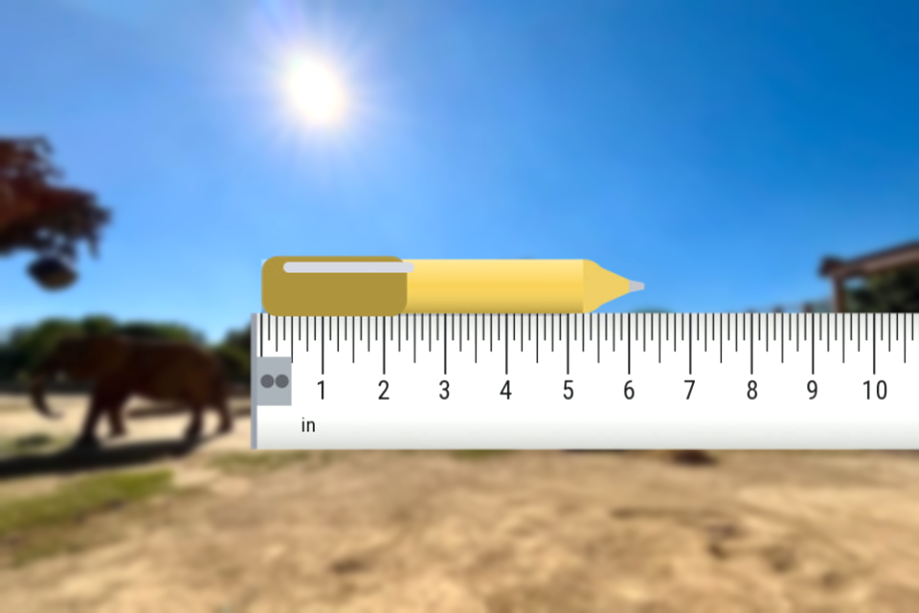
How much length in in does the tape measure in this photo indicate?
6.25 in
